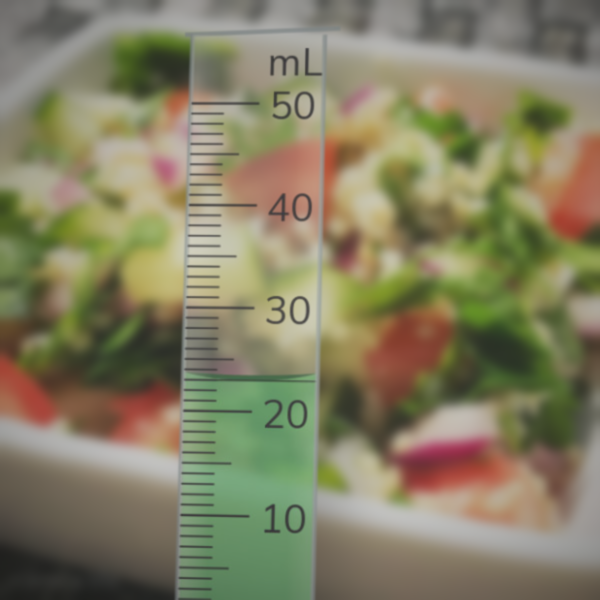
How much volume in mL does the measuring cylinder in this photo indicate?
23 mL
